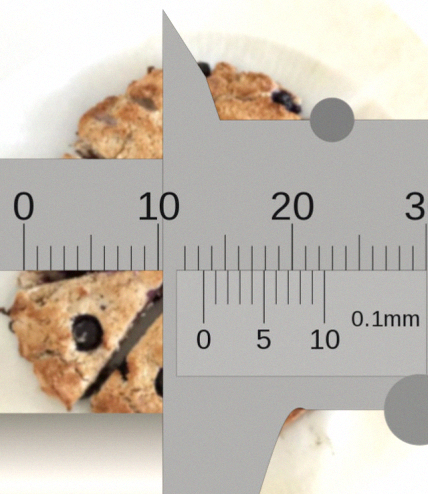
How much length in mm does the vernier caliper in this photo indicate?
13.4 mm
